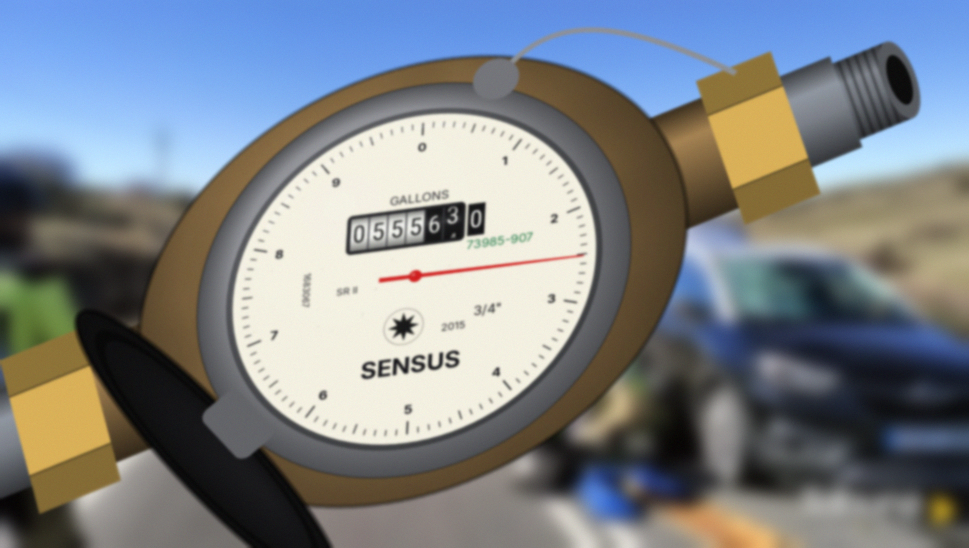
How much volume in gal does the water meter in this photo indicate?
555632.5 gal
